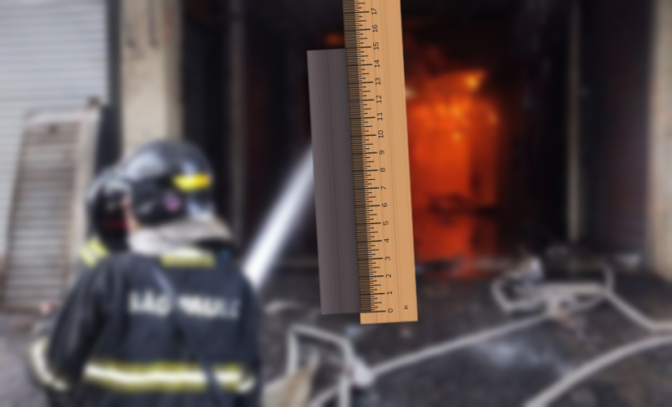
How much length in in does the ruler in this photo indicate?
15 in
